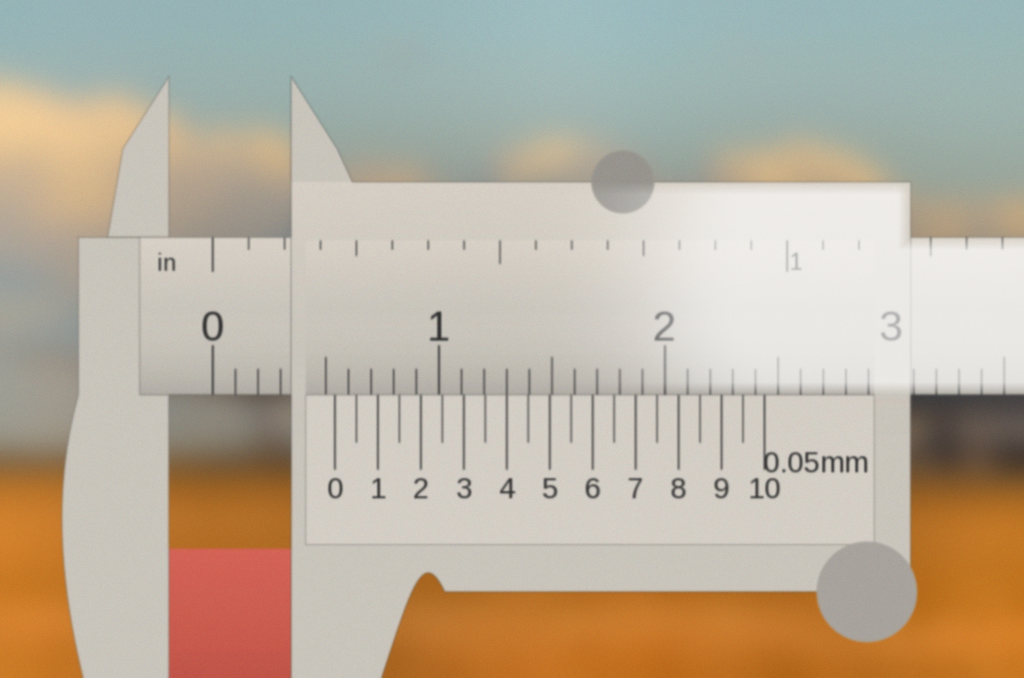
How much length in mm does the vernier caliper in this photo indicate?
5.4 mm
